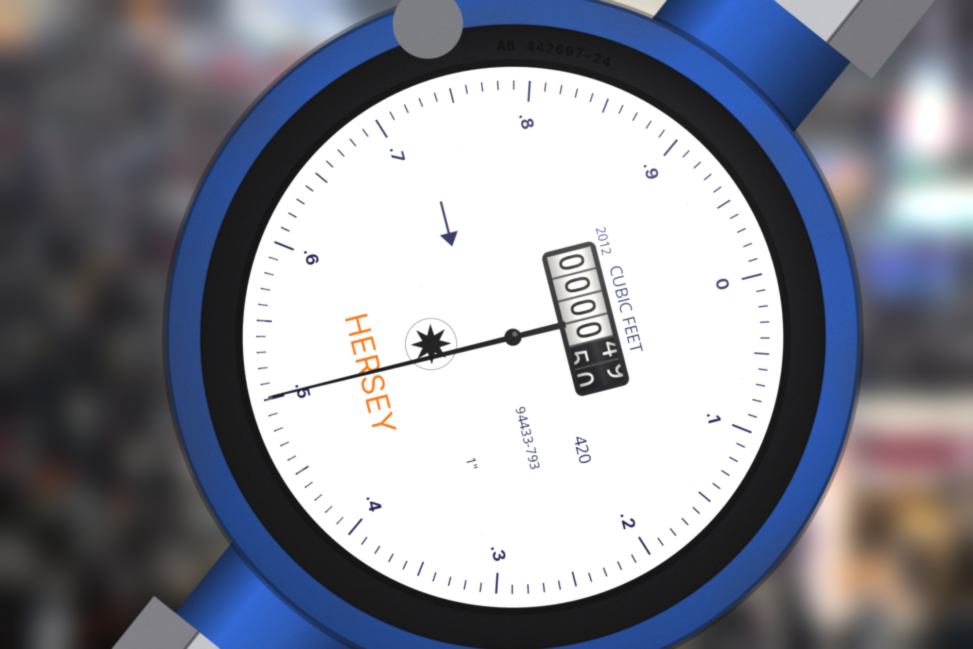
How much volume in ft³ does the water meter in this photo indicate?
49.50 ft³
